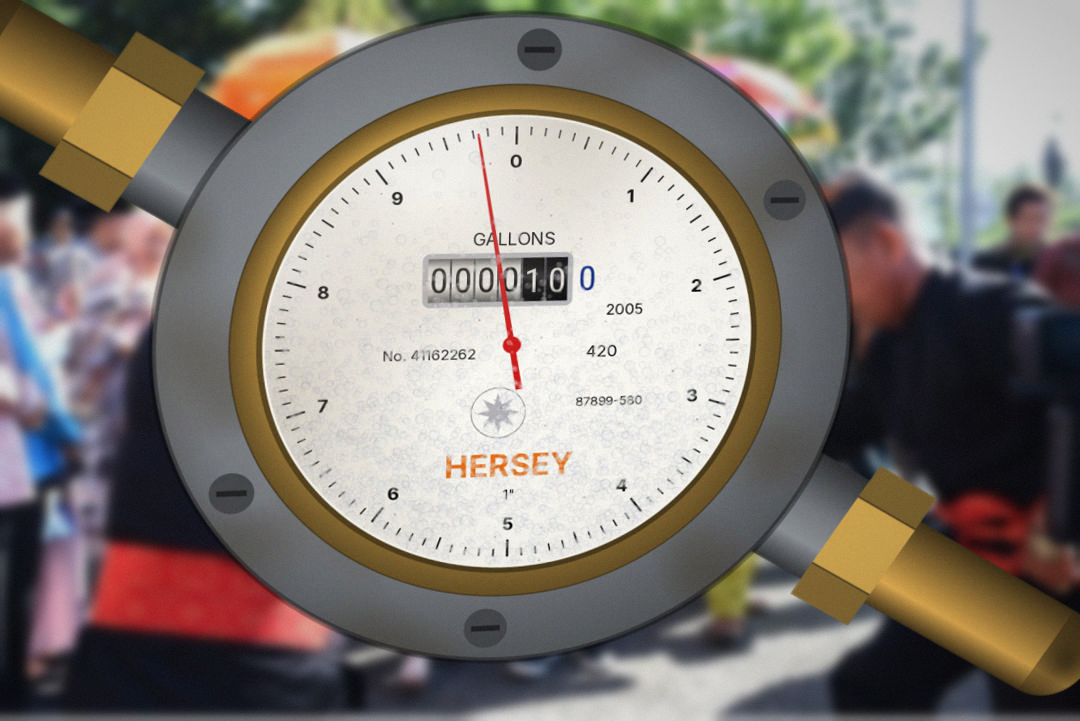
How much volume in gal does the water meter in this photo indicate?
99.7 gal
